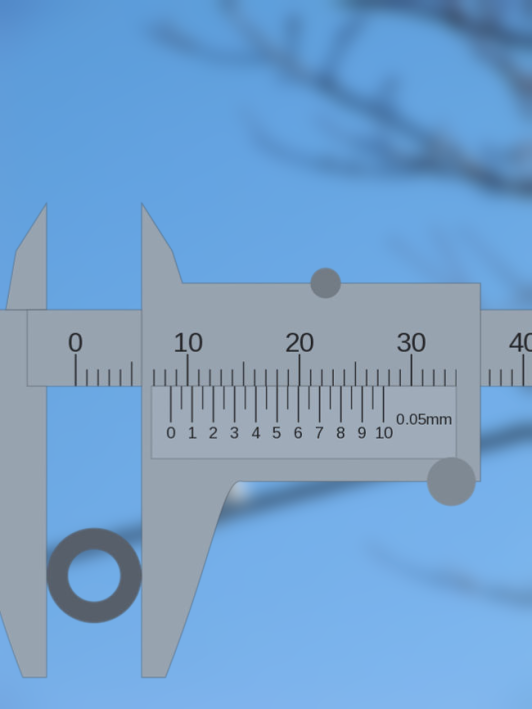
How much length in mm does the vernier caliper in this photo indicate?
8.5 mm
